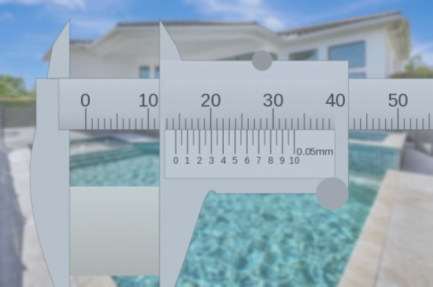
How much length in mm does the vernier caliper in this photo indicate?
14.4 mm
